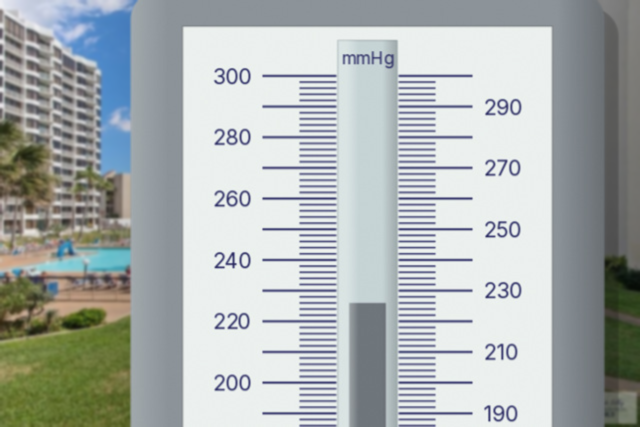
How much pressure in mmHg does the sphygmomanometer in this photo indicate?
226 mmHg
